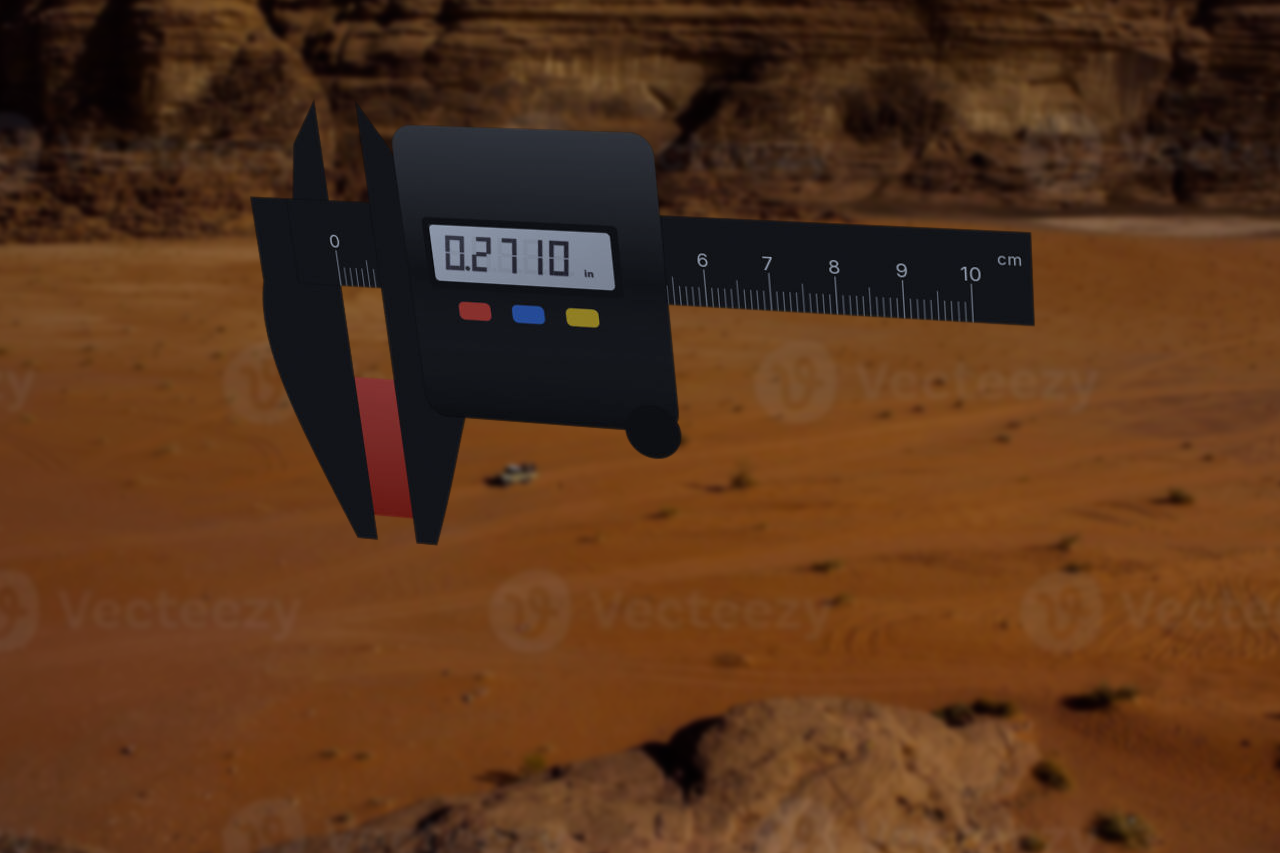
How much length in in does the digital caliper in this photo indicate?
0.2710 in
